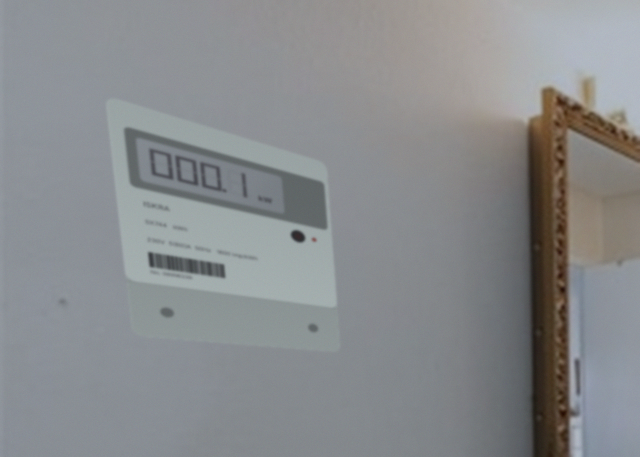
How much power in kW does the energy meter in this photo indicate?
0.1 kW
